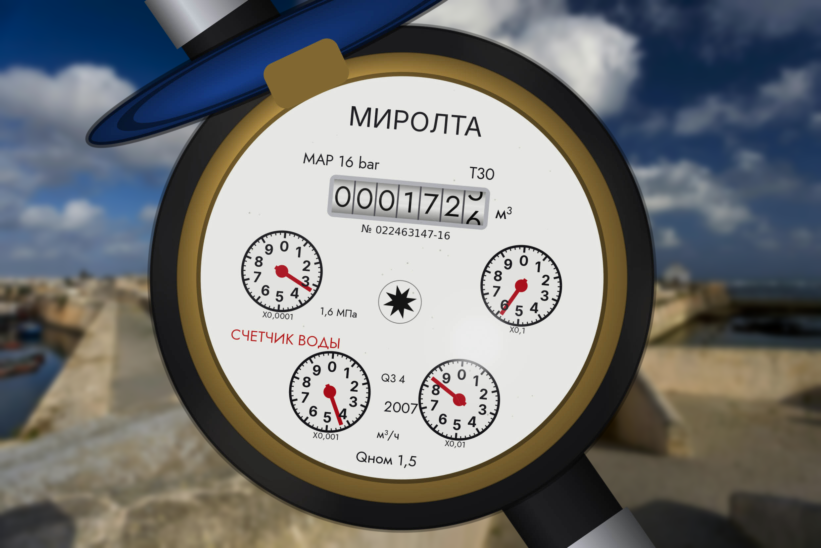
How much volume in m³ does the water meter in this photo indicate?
1725.5843 m³
